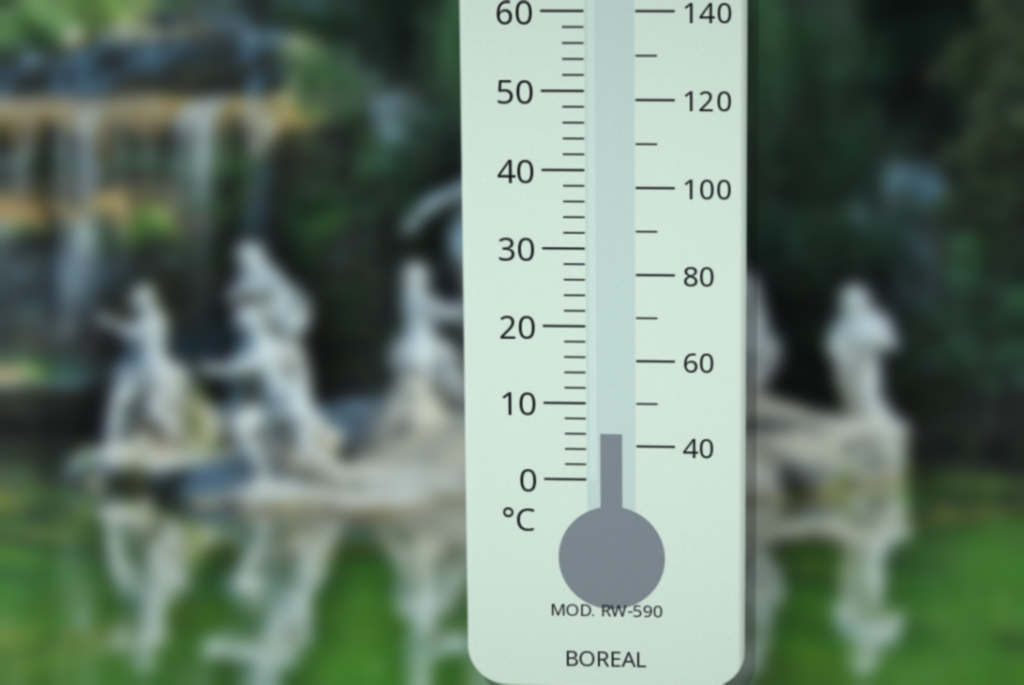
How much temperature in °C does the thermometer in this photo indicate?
6 °C
